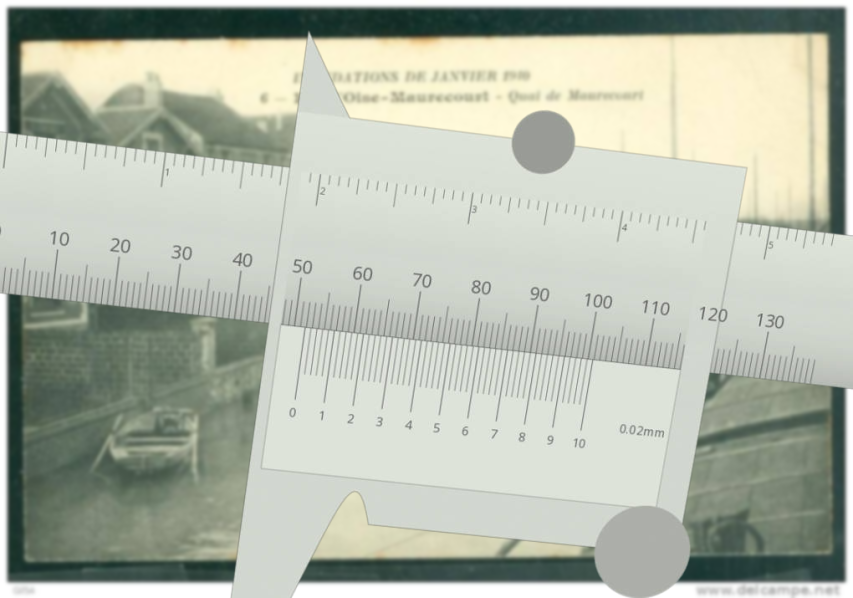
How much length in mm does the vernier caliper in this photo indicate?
51.8 mm
